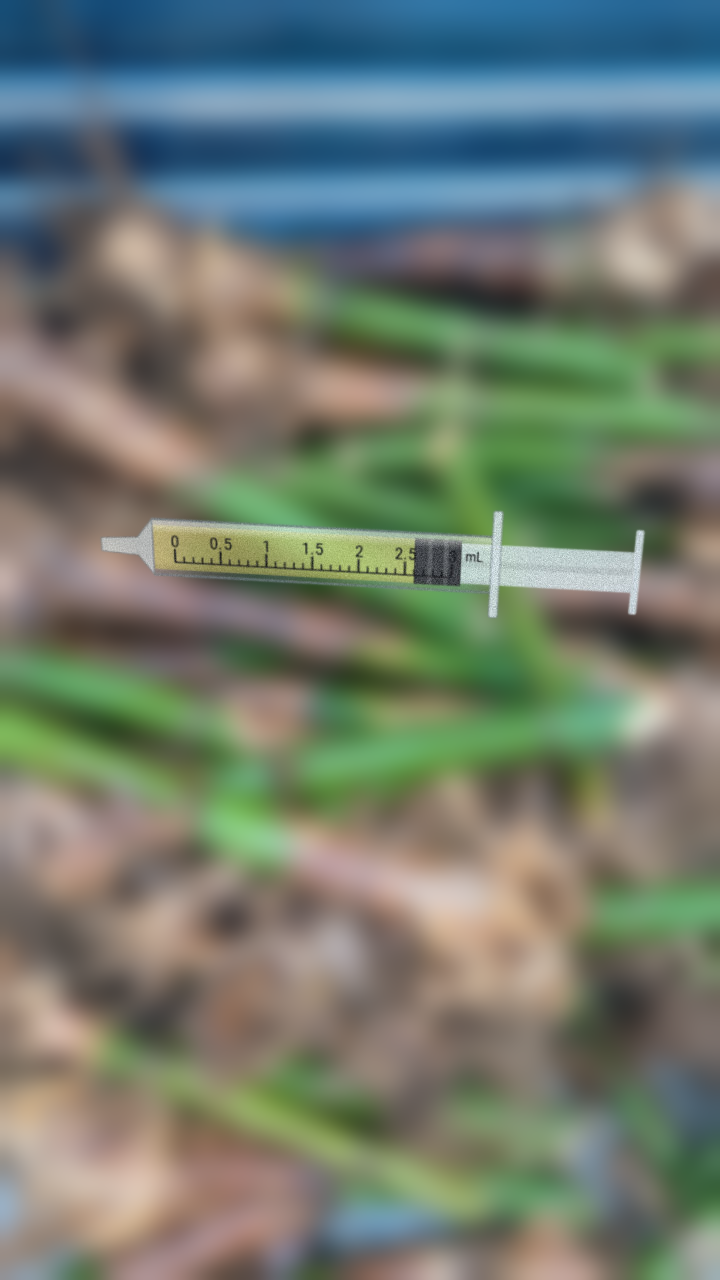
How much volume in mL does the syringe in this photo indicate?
2.6 mL
